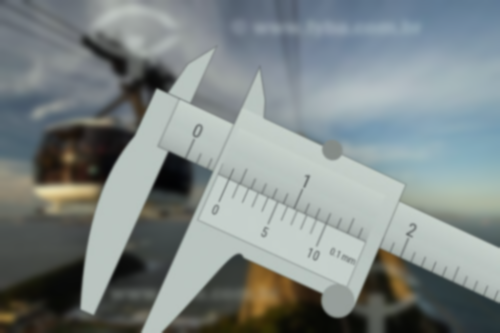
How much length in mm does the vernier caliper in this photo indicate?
4.0 mm
